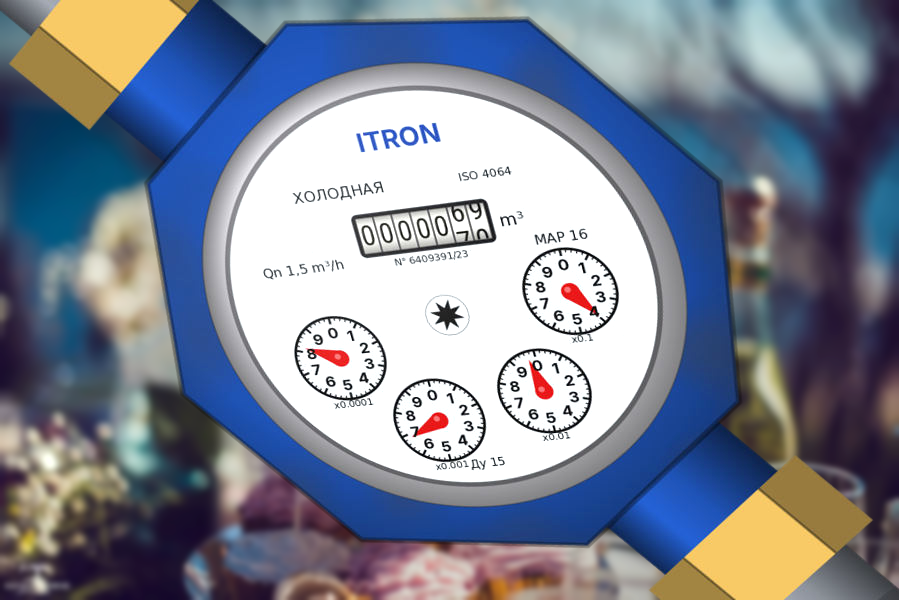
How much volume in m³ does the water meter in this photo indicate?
69.3968 m³
